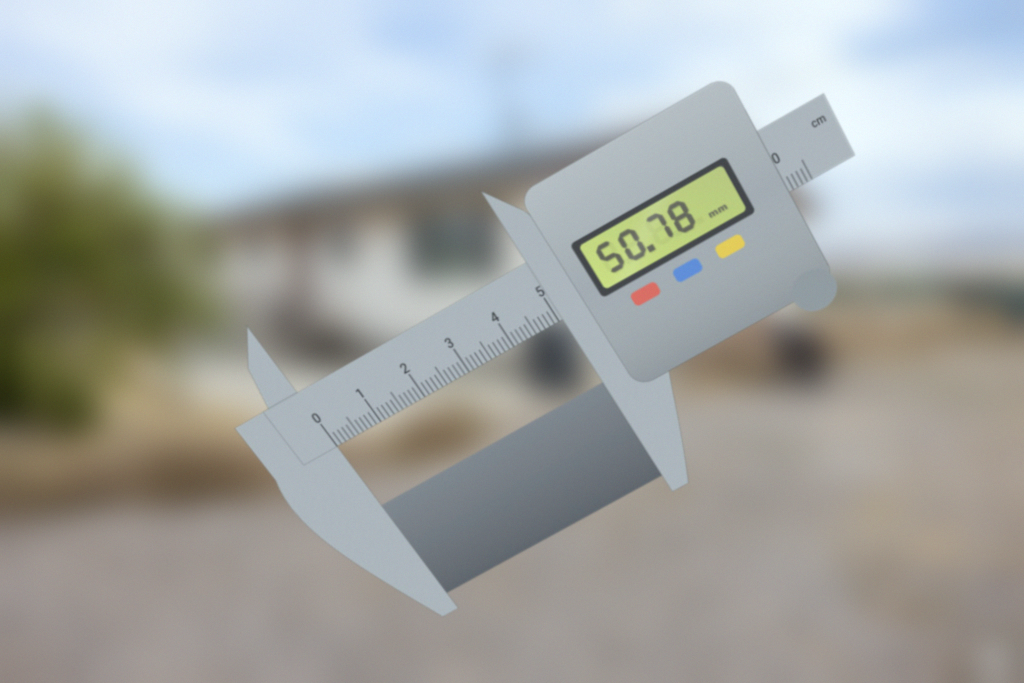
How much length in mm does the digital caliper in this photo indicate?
50.78 mm
